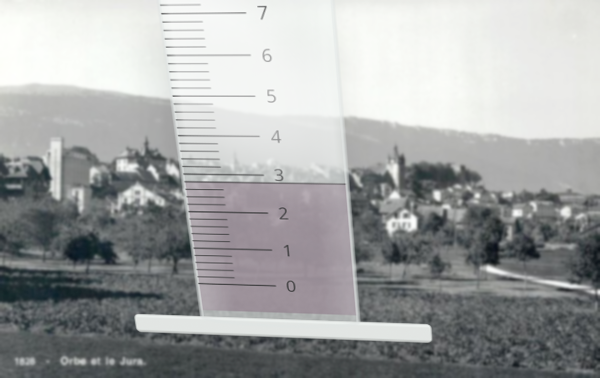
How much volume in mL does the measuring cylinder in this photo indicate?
2.8 mL
